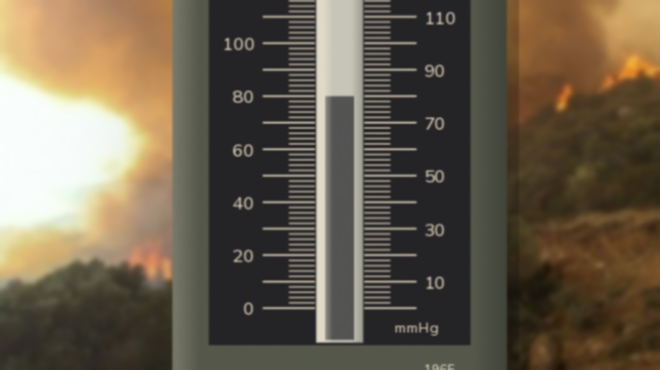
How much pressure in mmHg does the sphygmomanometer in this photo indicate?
80 mmHg
